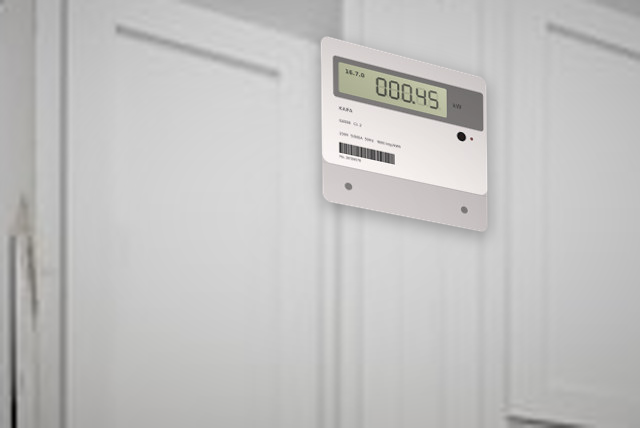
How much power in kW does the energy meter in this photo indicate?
0.45 kW
